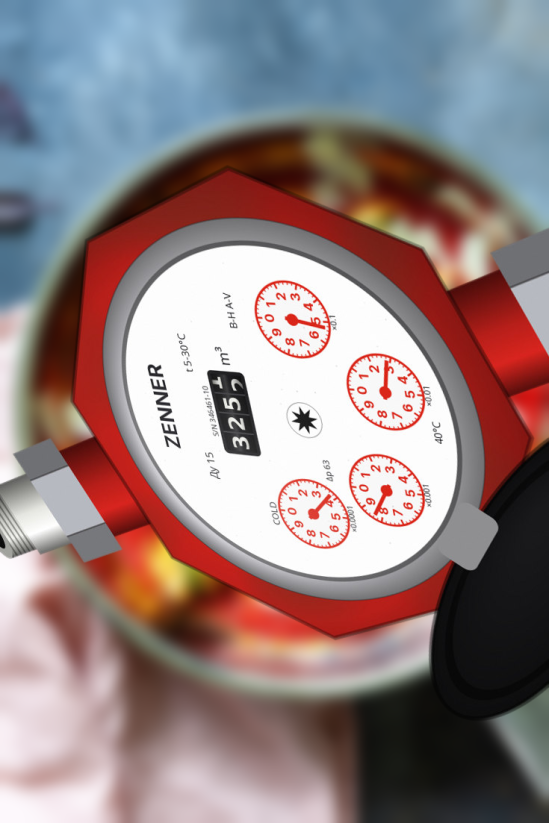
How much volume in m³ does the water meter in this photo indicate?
3251.5283 m³
